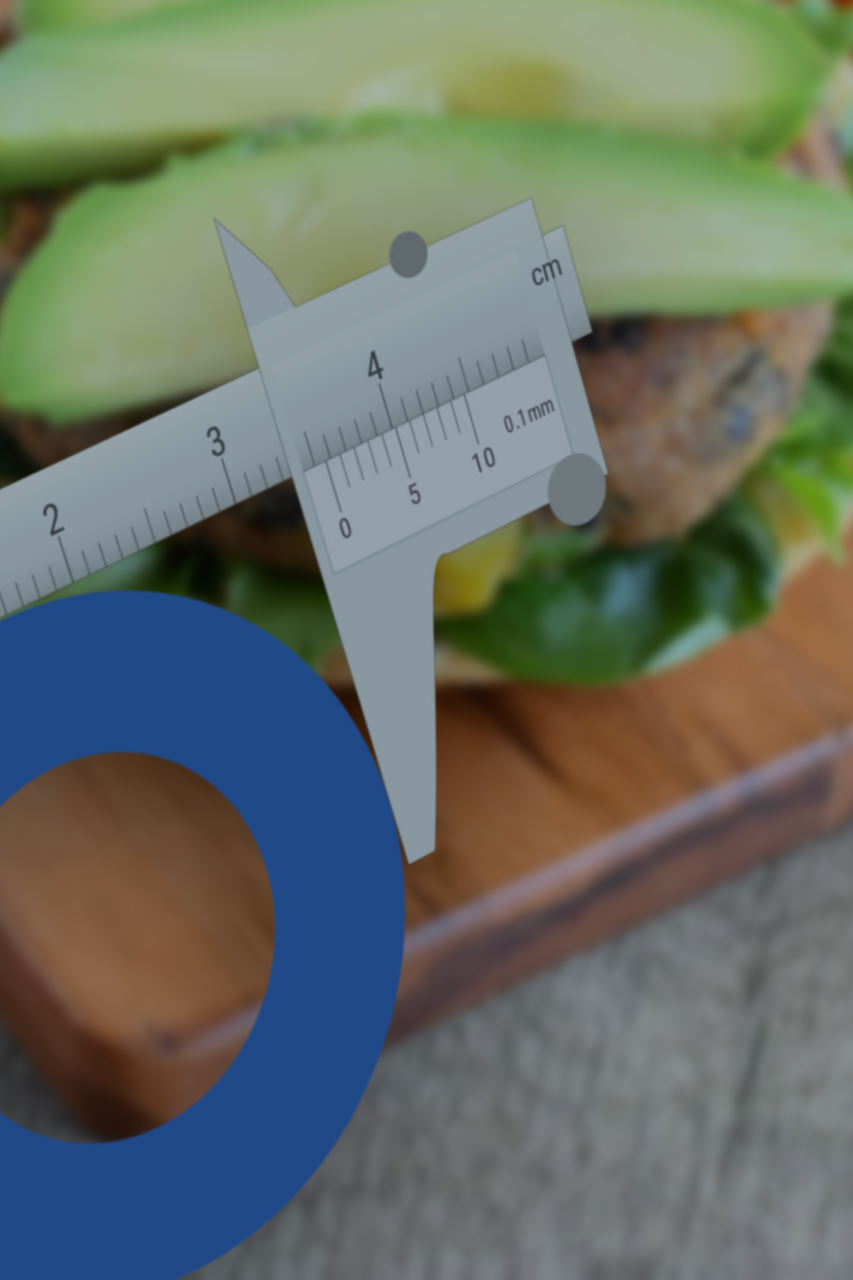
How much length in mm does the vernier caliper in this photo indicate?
35.7 mm
